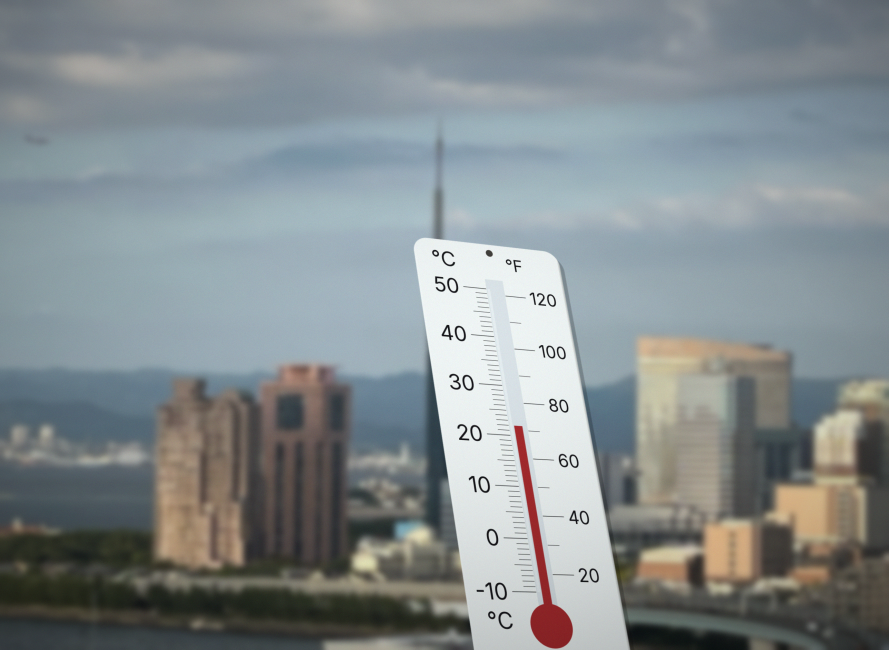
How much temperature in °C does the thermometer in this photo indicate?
22 °C
